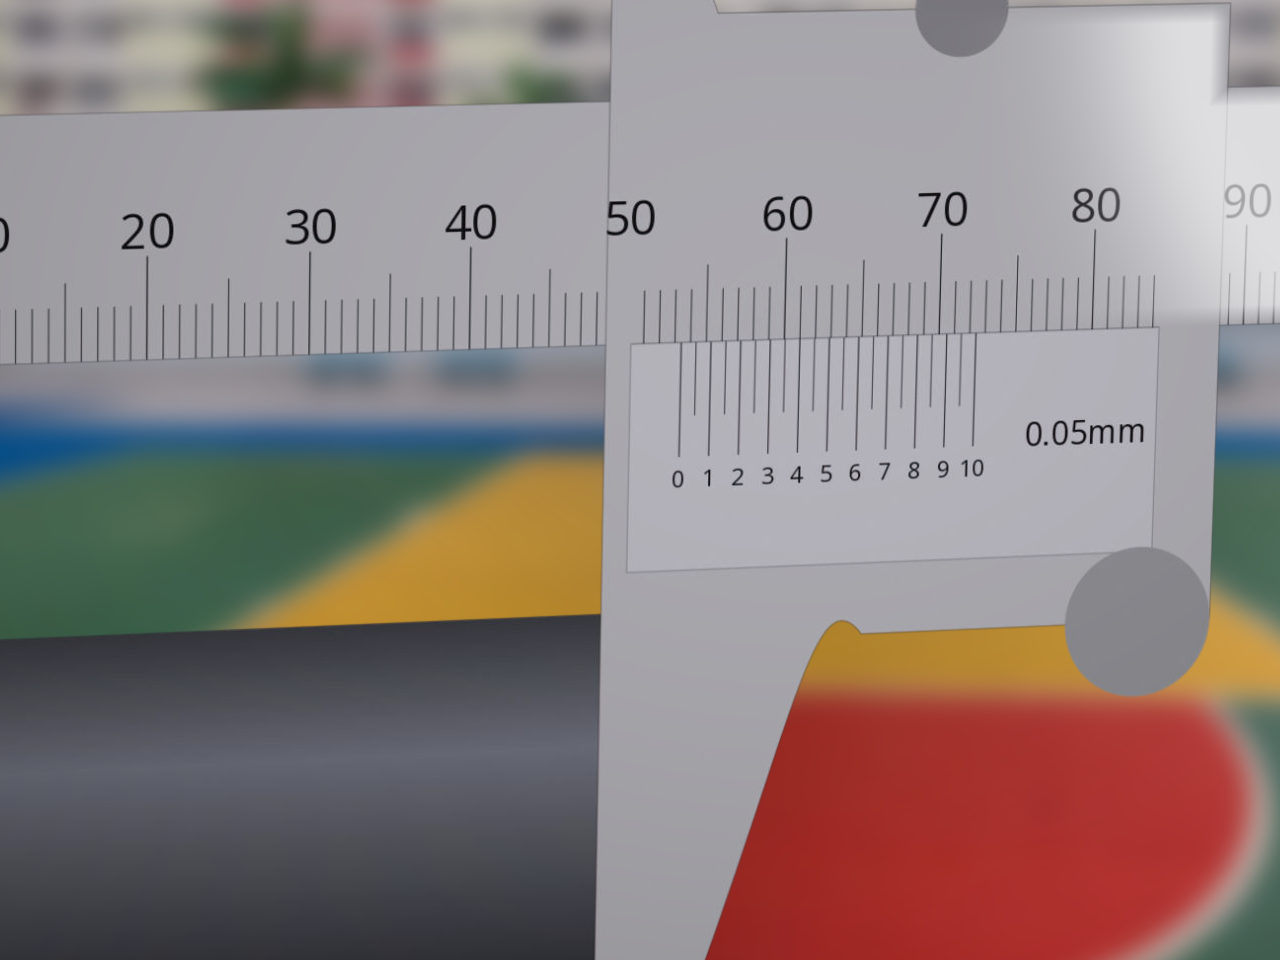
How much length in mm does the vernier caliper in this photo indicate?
53.4 mm
